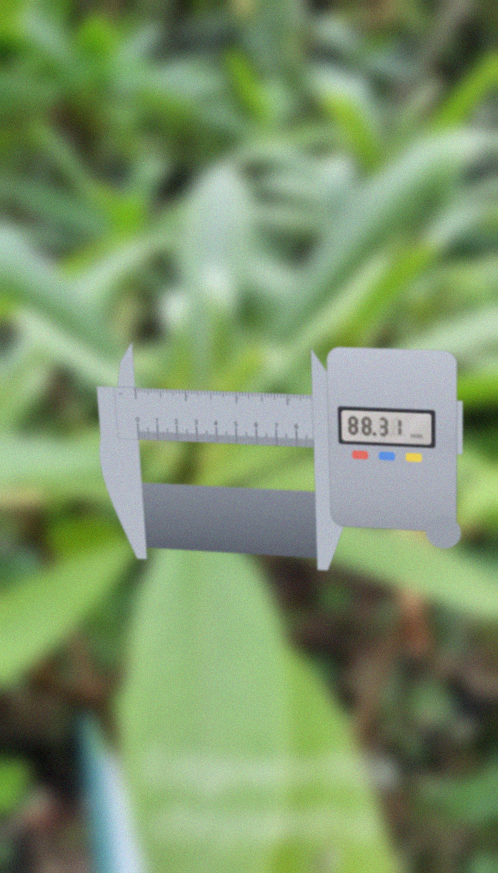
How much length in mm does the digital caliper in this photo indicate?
88.31 mm
